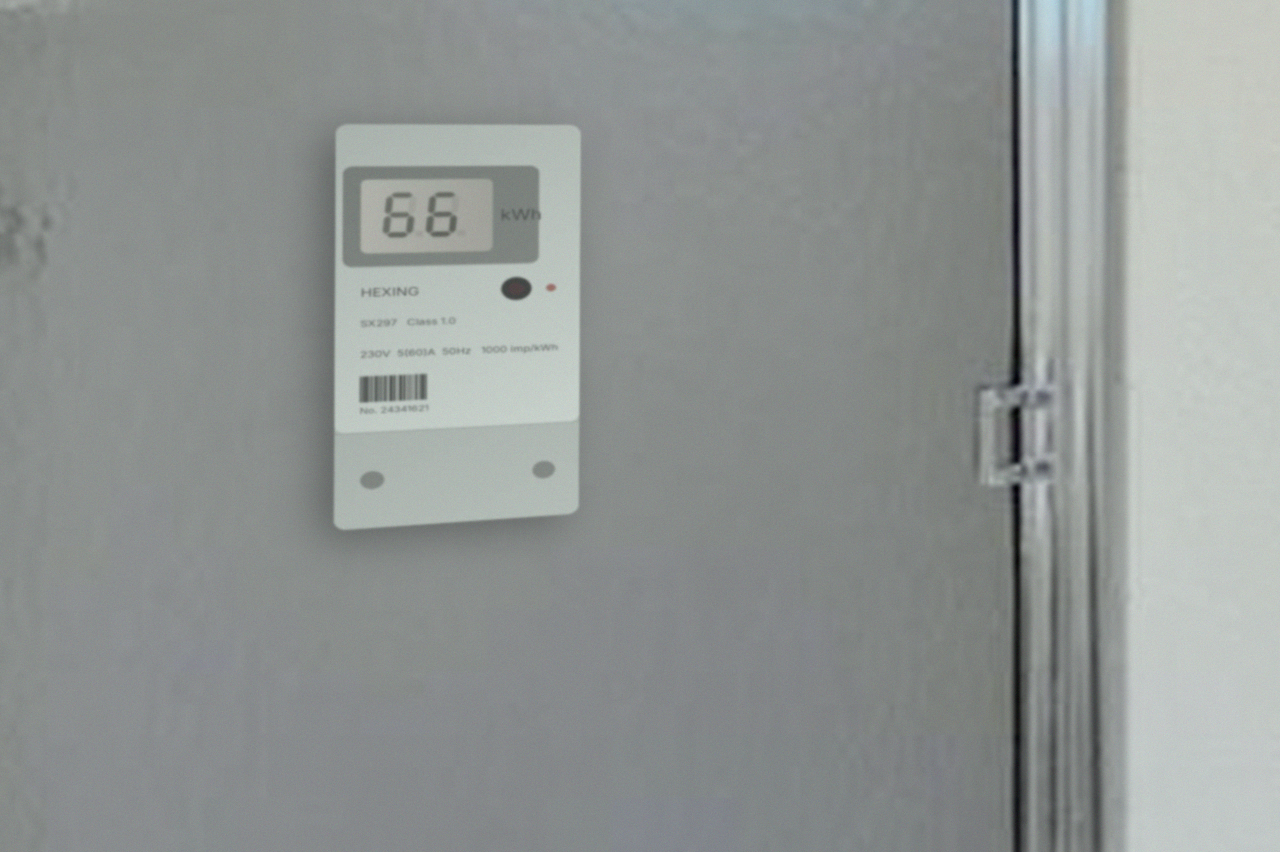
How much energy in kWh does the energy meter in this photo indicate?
66 kWh
